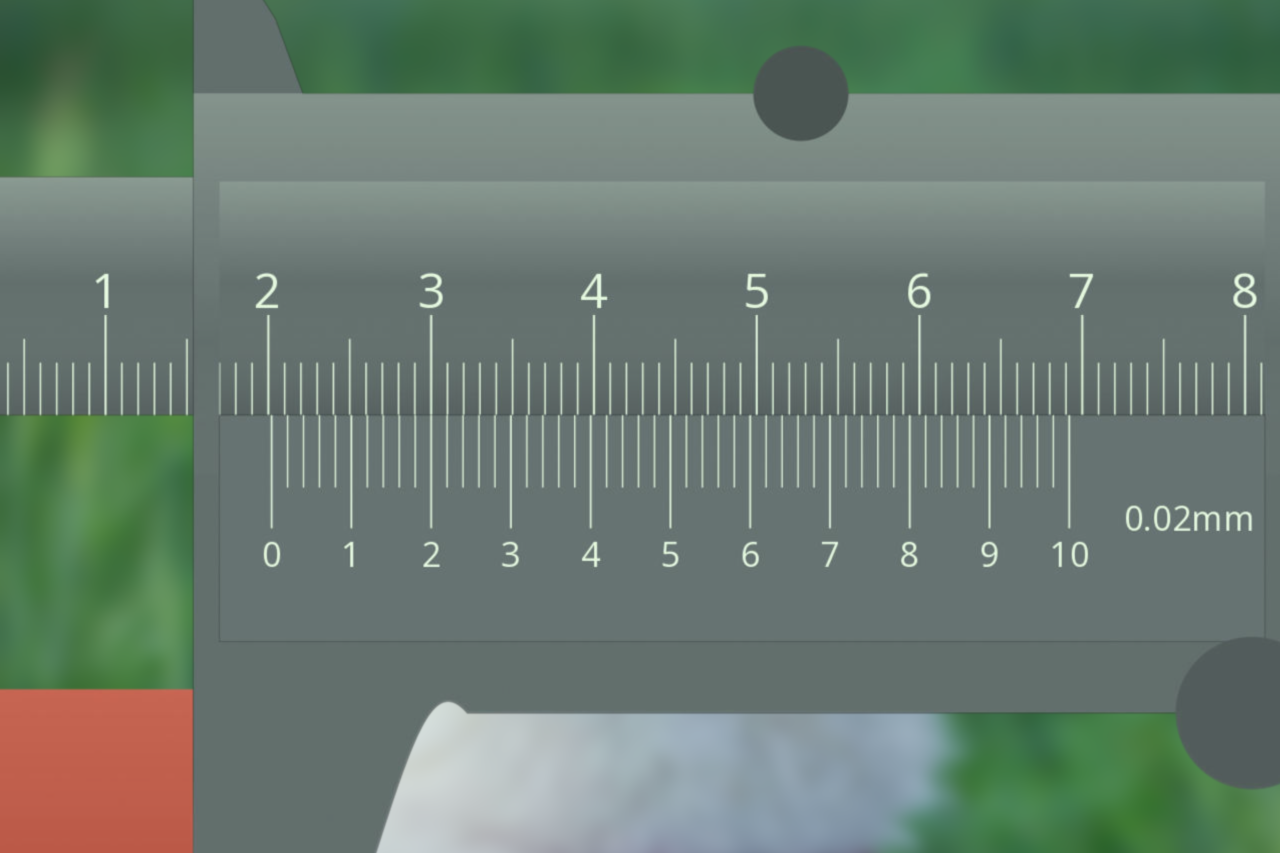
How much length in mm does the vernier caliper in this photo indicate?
20.2 mm
